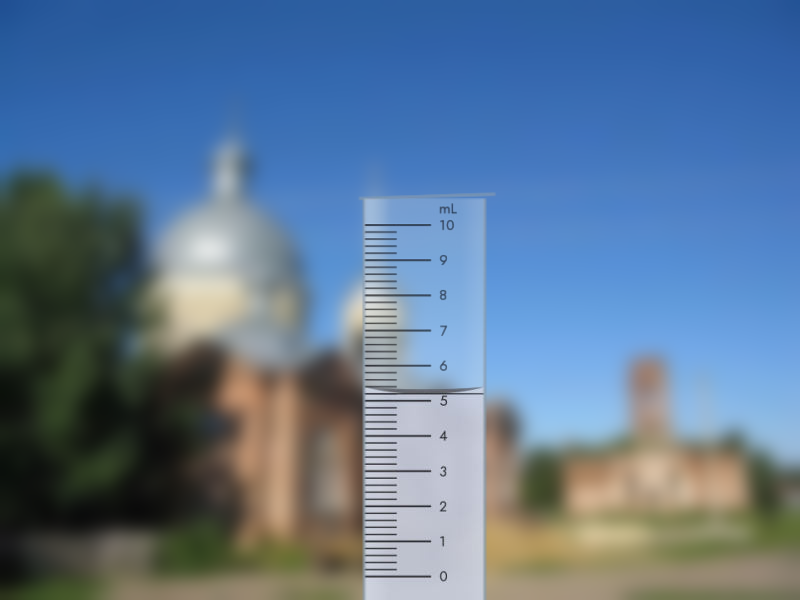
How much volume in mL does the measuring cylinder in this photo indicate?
5.2 mL
